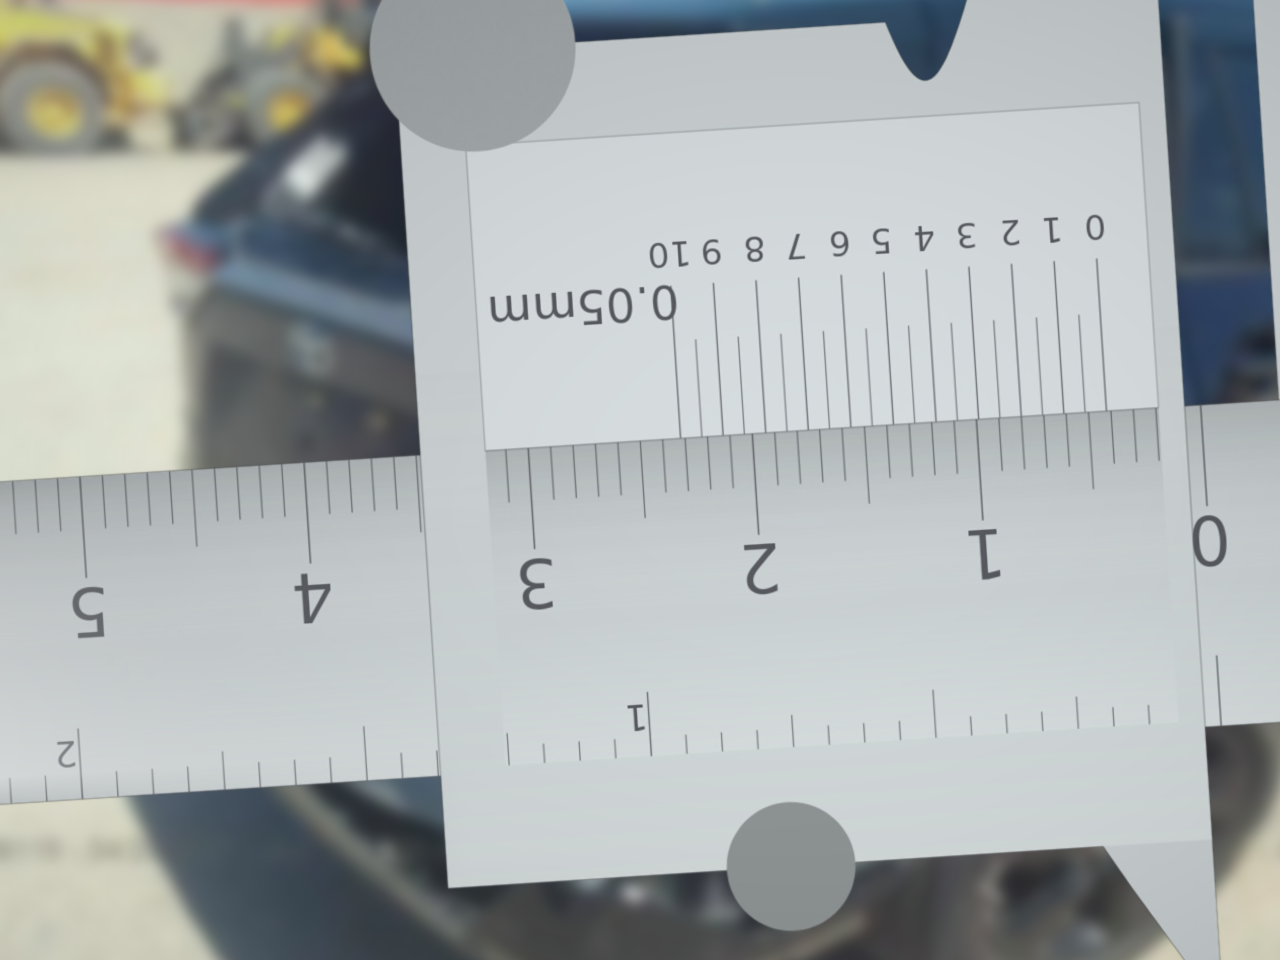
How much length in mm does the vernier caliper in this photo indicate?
4.2 mm
